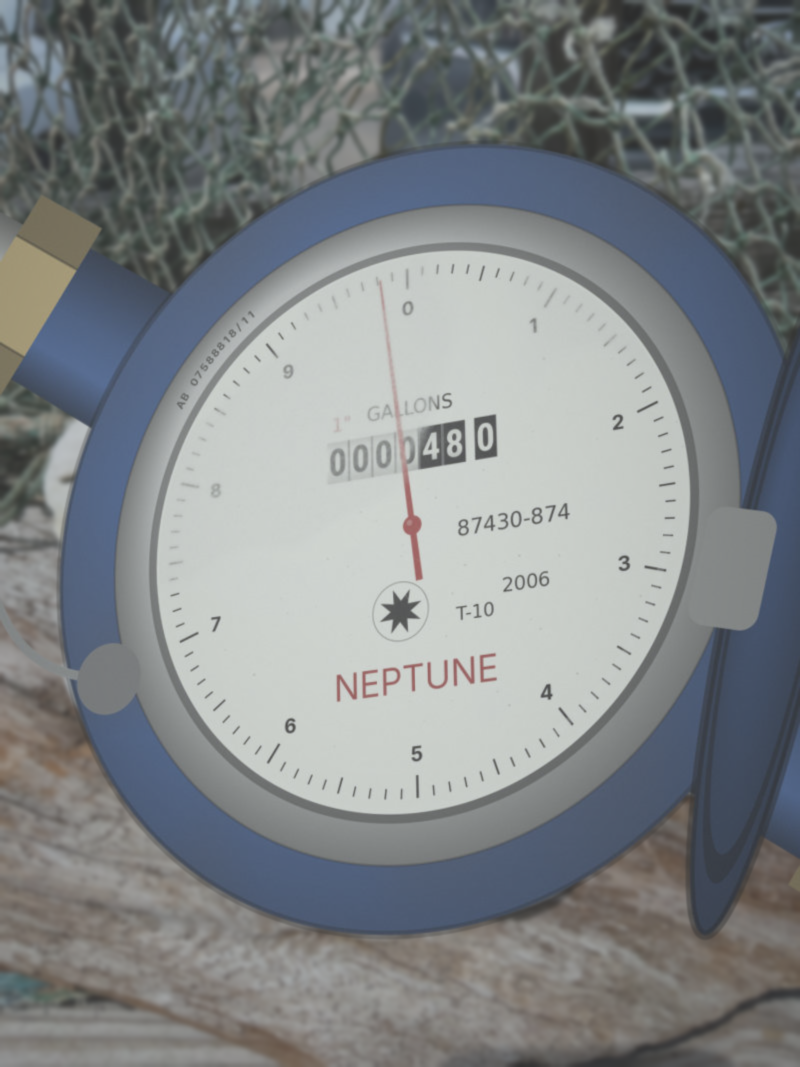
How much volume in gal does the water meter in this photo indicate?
479.8 gal
